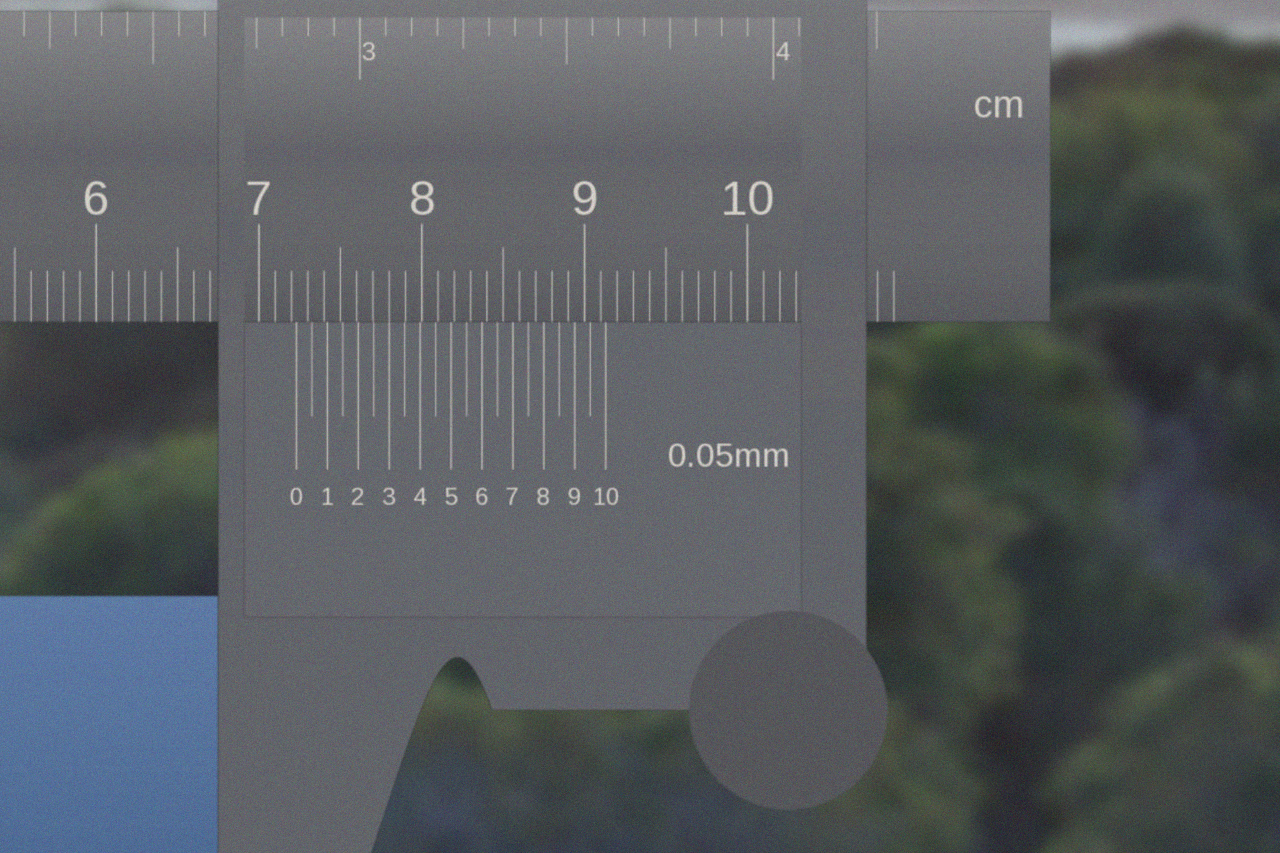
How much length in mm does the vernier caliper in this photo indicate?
72.3 mm
